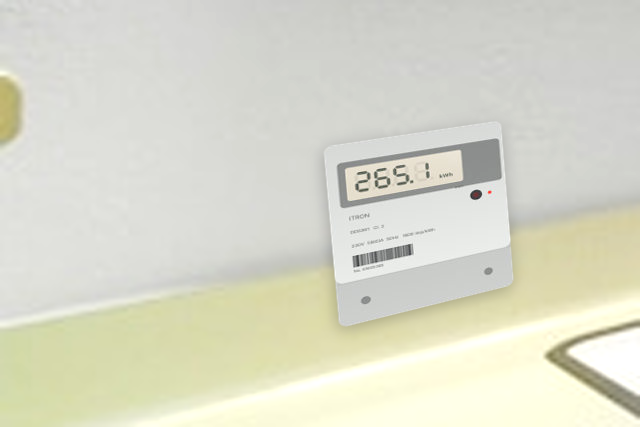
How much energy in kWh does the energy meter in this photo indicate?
265.1 kWh
